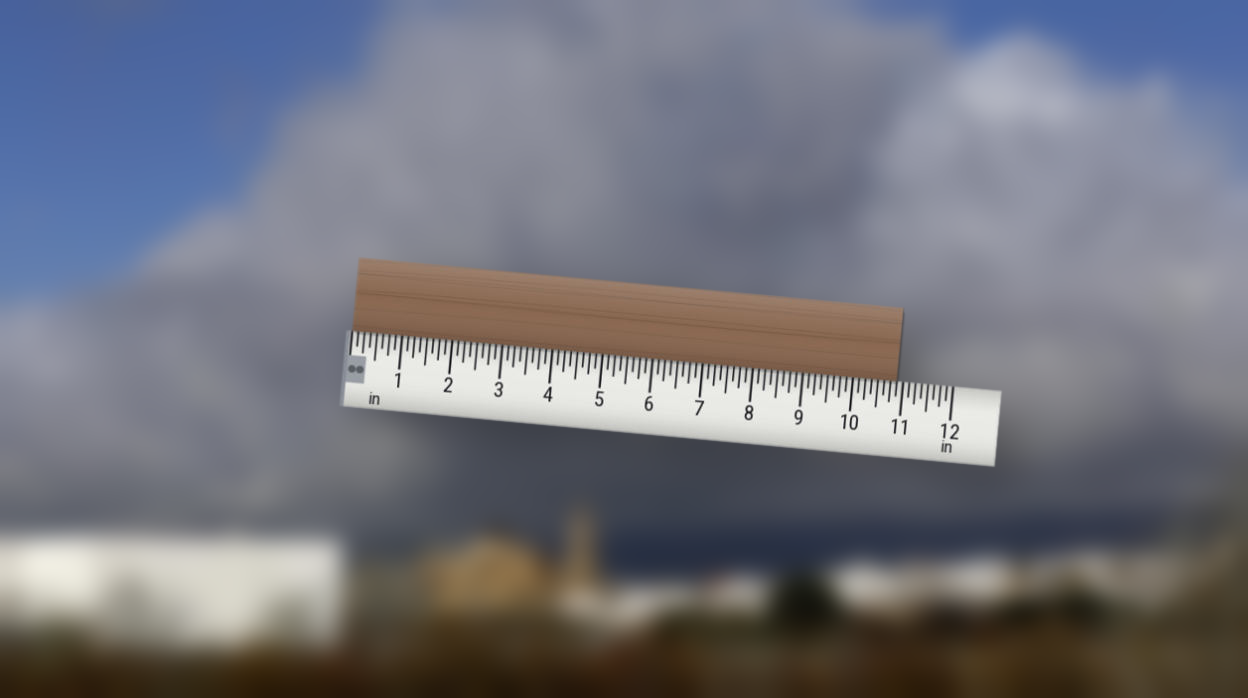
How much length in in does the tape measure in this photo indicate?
10.875 in
